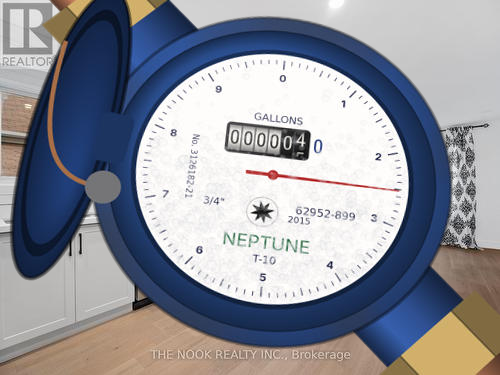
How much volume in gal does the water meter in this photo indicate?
42.5 gal
